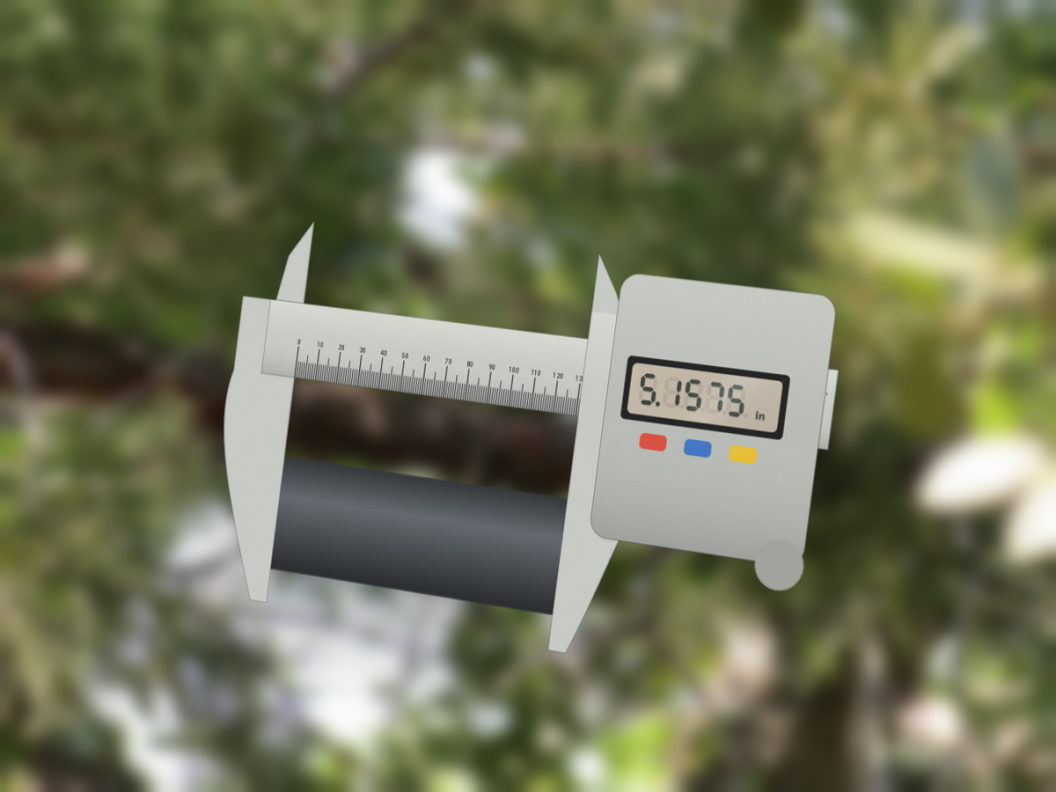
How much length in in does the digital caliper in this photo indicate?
5.1575 in
